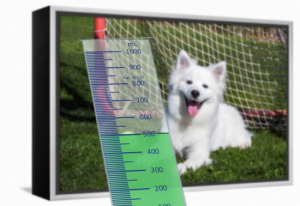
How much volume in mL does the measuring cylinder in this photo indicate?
500 mL
